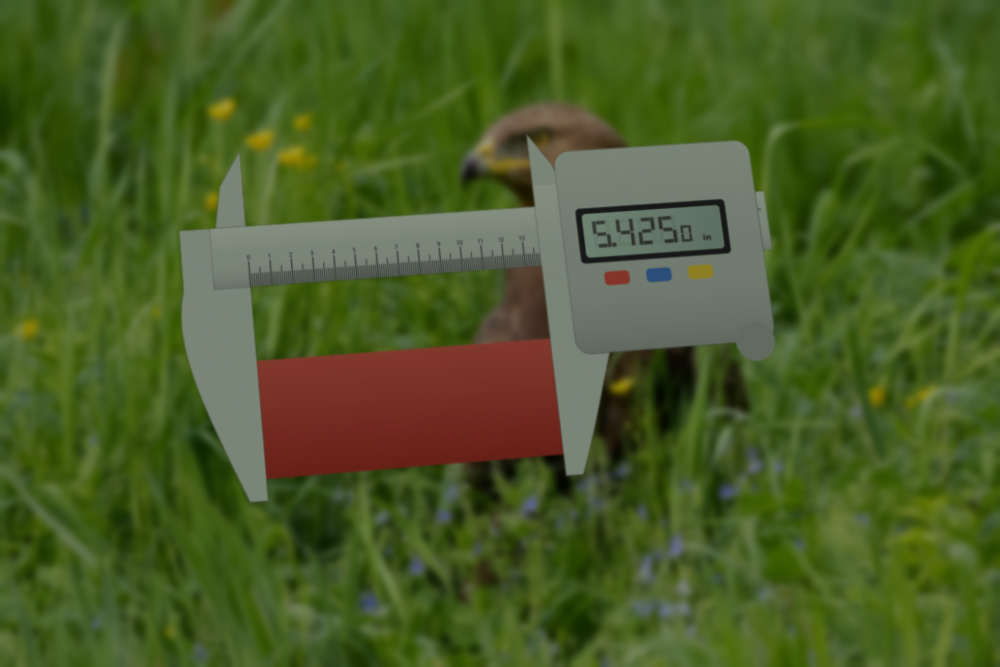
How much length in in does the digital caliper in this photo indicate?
5.4250 in
